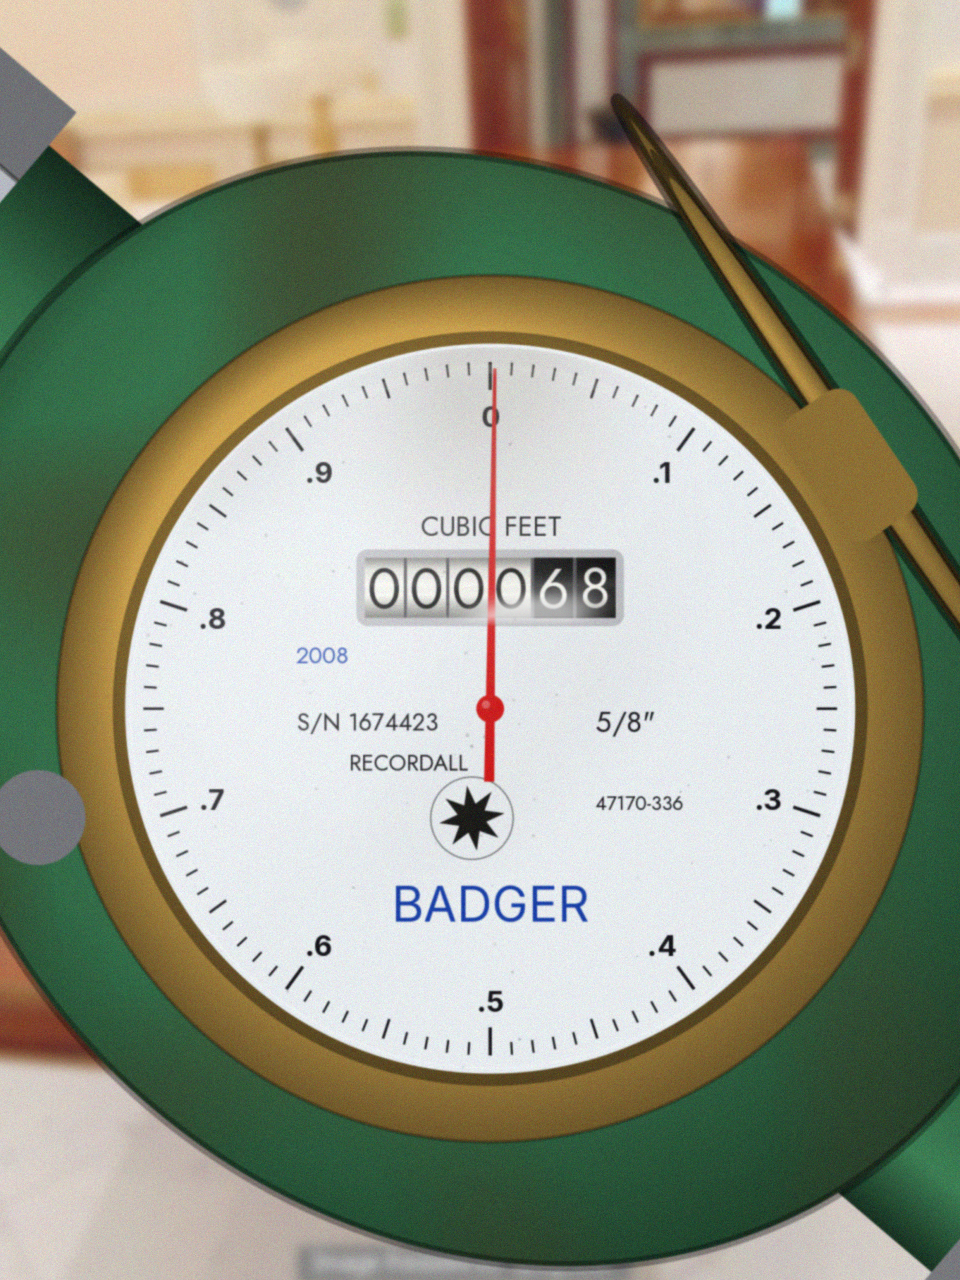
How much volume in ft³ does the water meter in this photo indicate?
68.00 ft³
